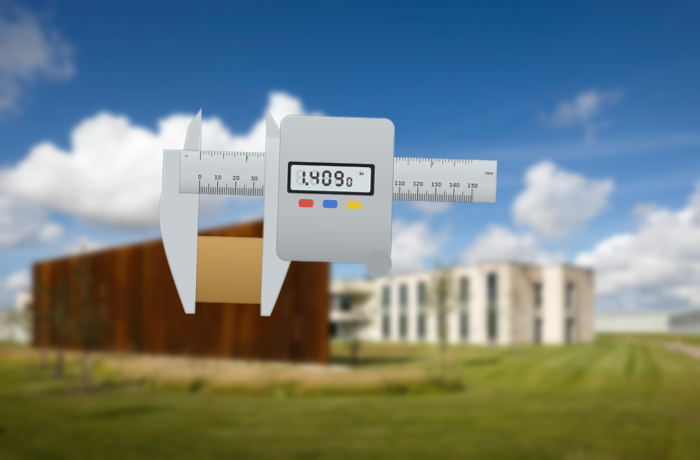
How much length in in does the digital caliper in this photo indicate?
1.4090 in
